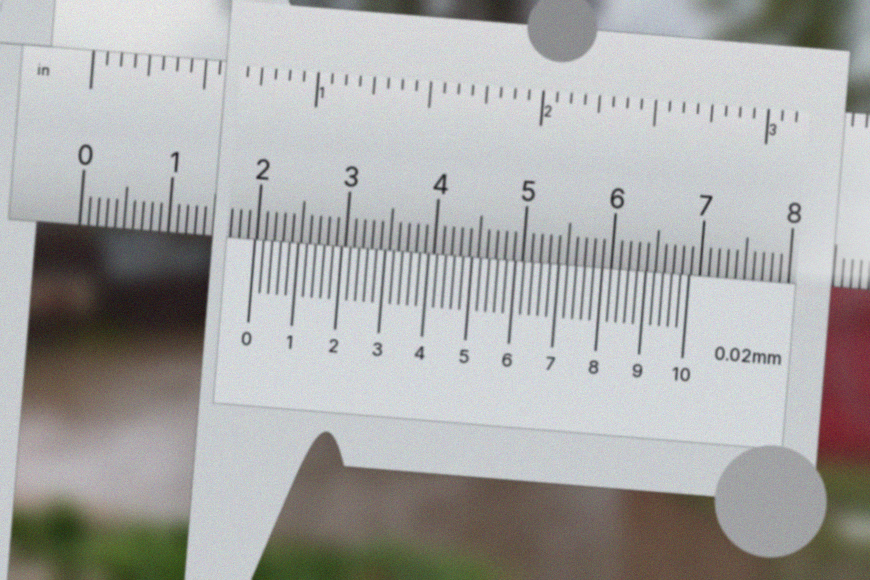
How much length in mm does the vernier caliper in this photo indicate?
19.8 mm
